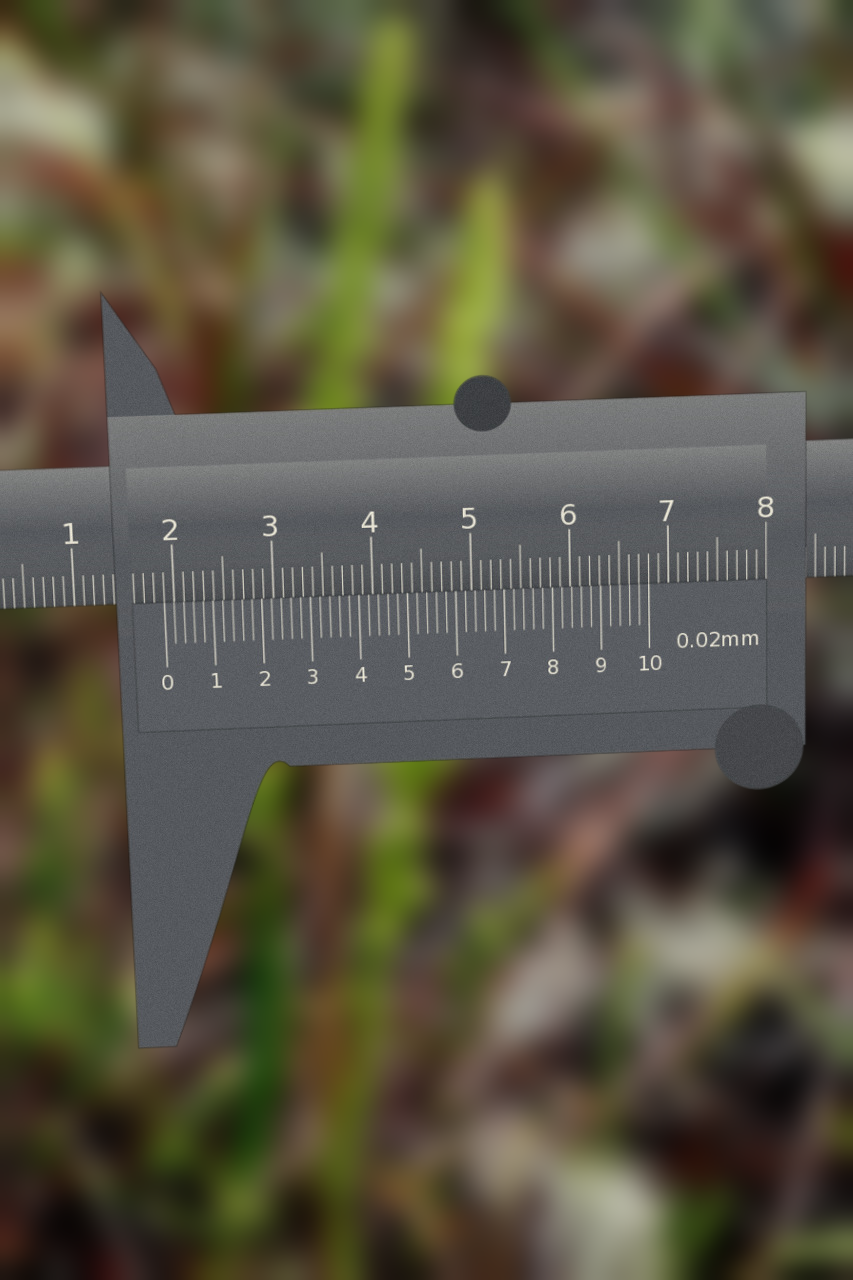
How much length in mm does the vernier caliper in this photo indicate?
19.0 mm
